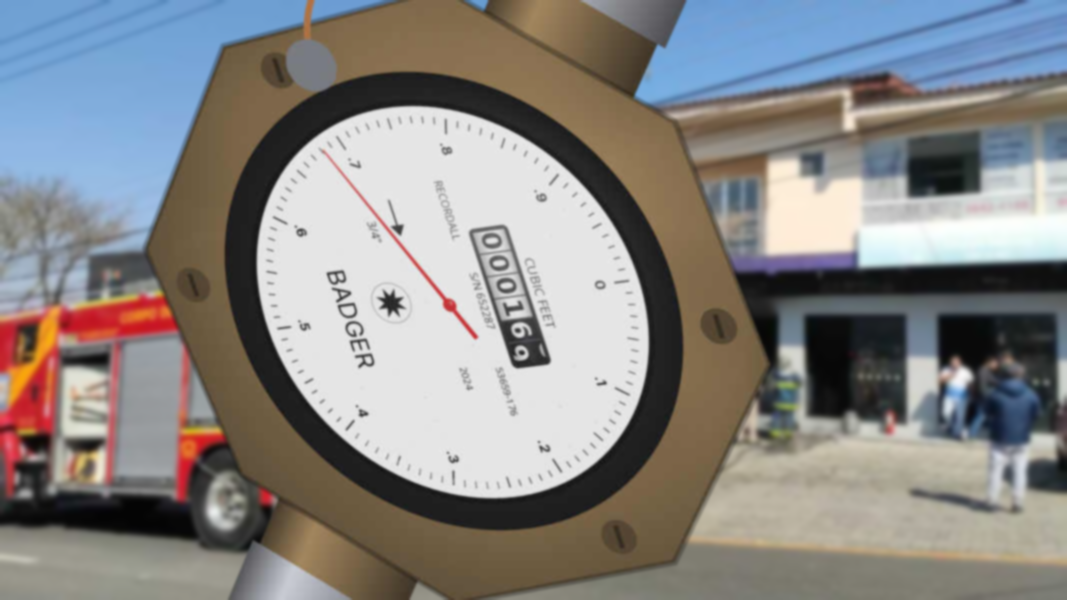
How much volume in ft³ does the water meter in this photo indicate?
168.68 ft³
